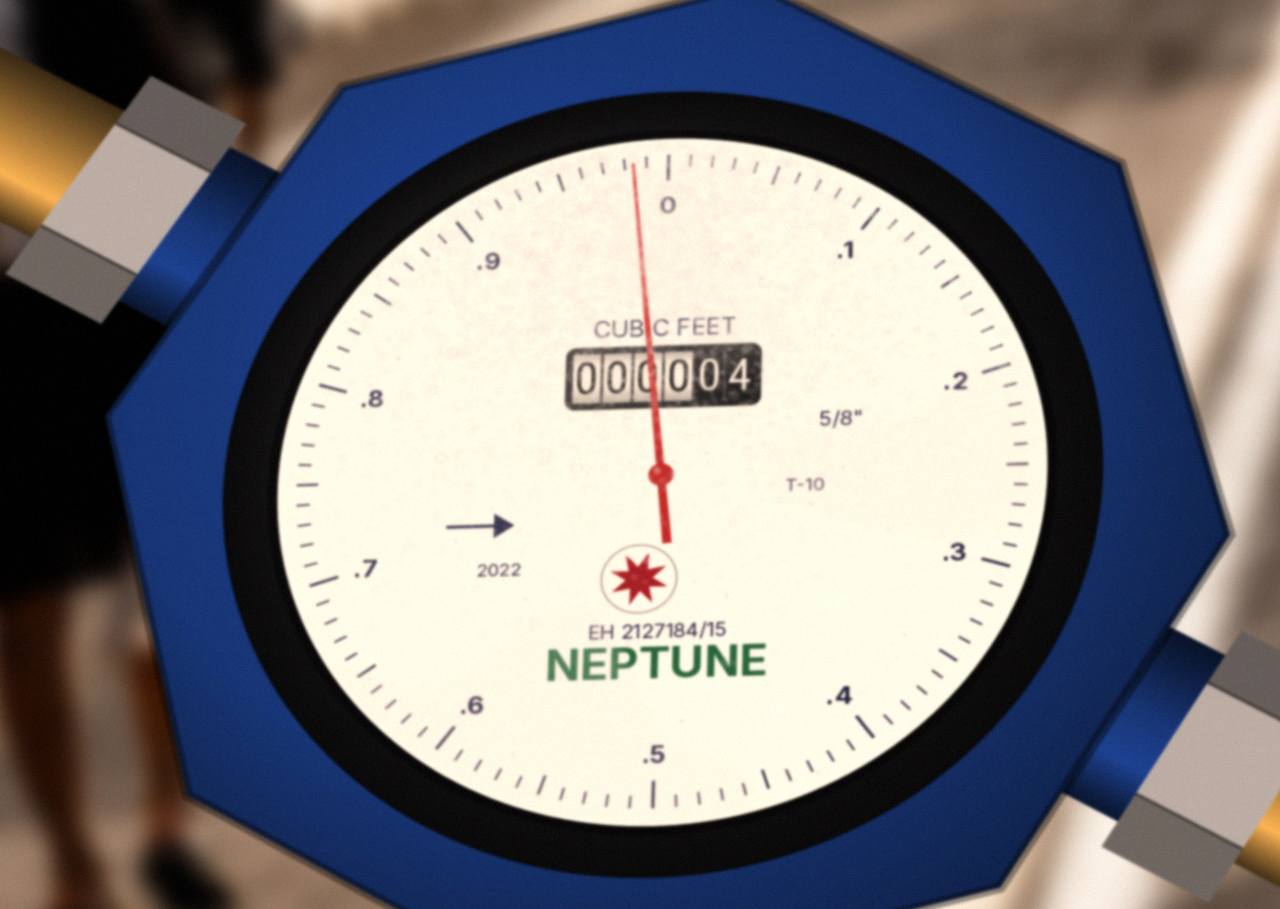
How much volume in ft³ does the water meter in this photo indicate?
3.98 ft³
